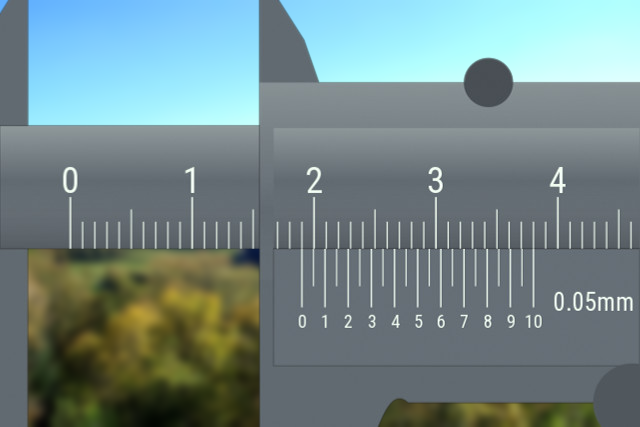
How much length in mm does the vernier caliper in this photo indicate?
19.0 mm
